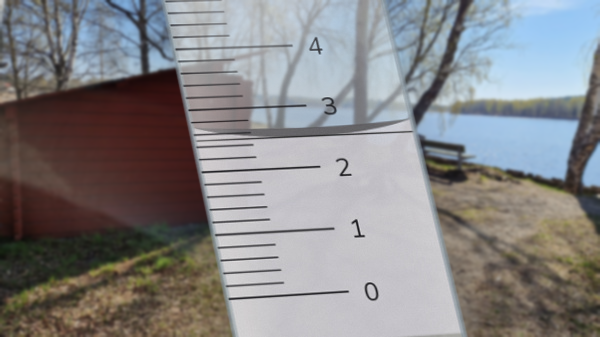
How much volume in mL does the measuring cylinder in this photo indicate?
2.5 mL
